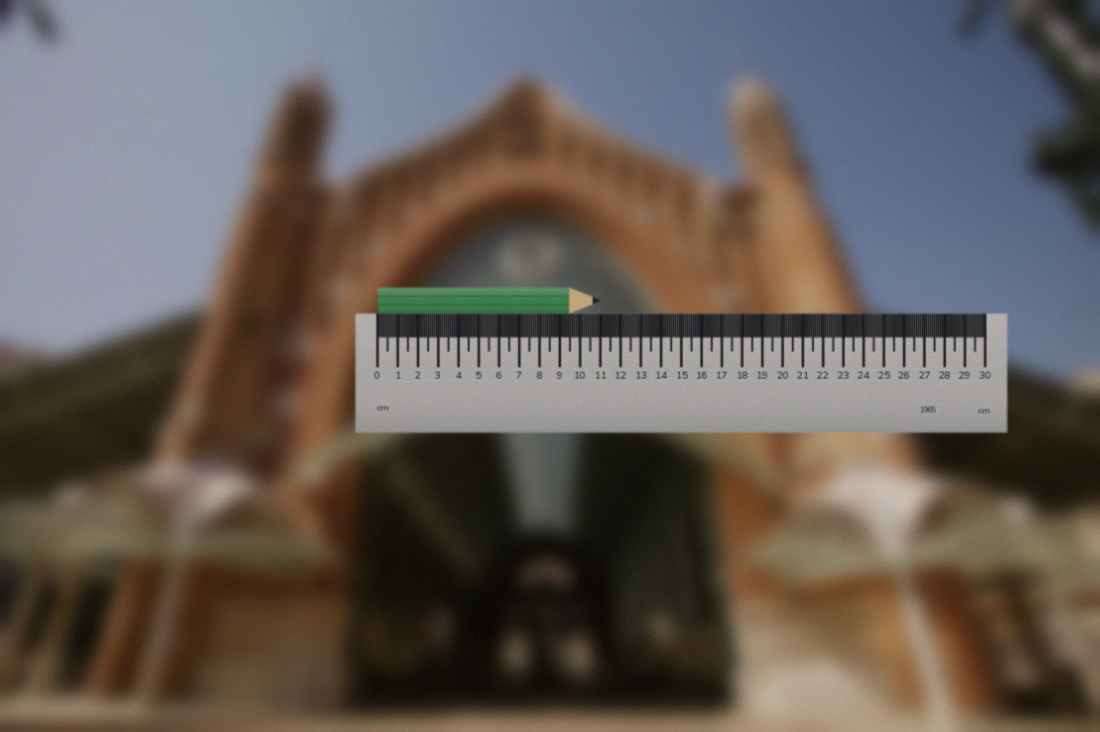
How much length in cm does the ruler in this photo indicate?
11 cm
